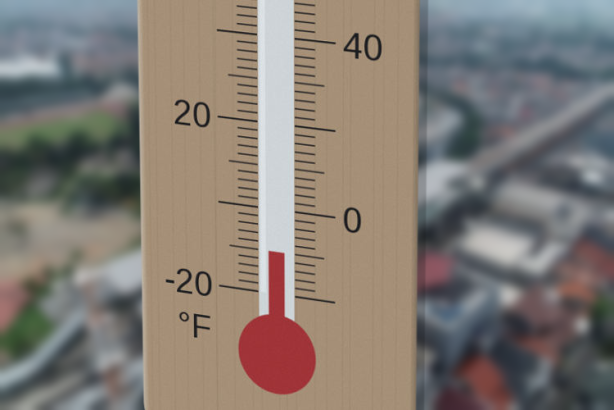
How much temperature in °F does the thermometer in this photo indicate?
-10 °F
